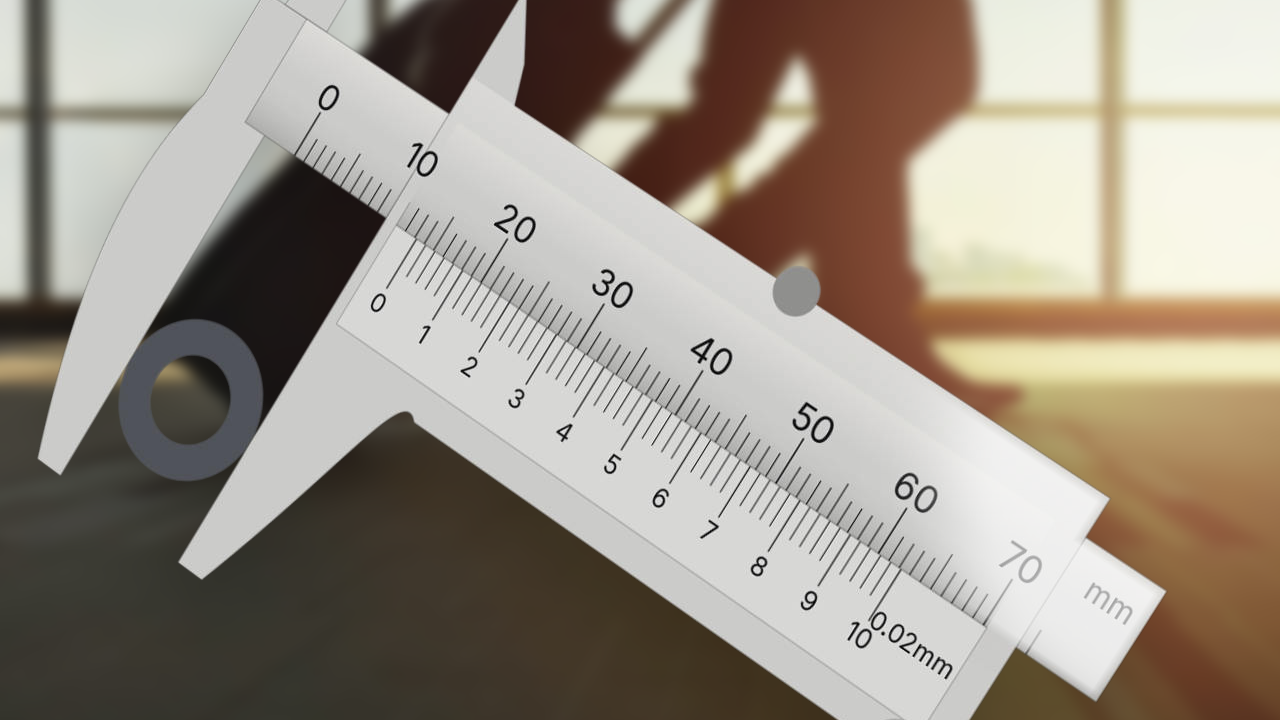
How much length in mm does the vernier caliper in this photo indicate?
13.2 mm
